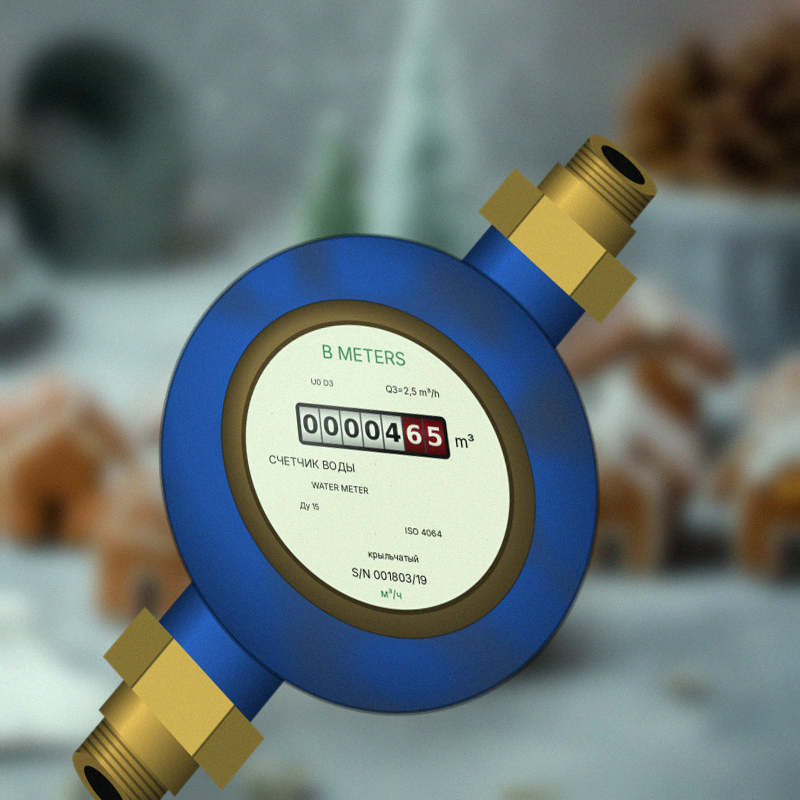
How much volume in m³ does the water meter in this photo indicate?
4.65 m³
